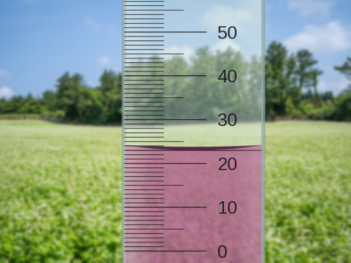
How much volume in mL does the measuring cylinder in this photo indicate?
23 mL
